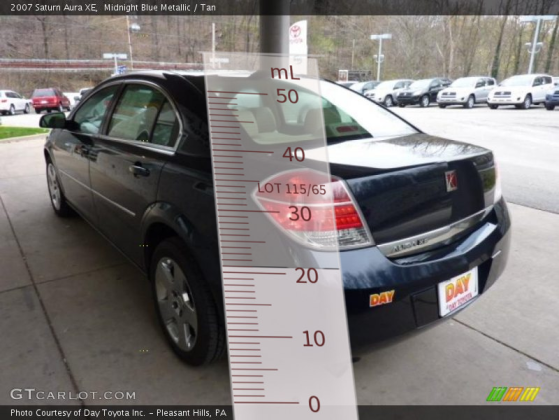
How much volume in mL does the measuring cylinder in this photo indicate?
21 mL
